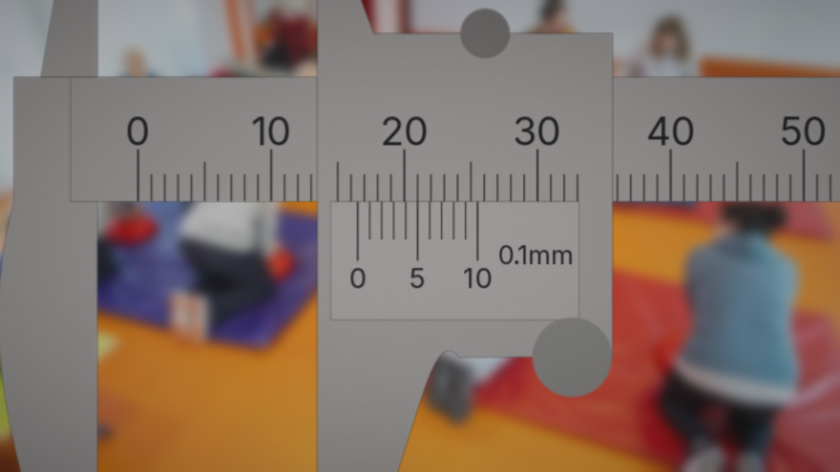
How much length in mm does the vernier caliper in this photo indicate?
16.5 mm
